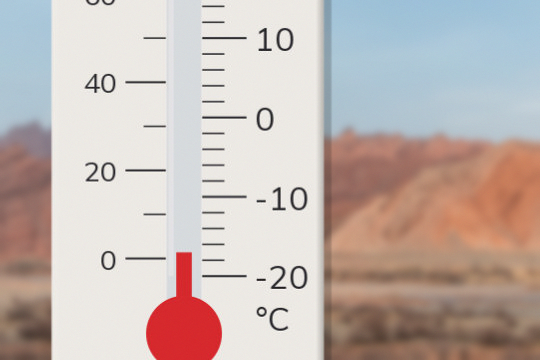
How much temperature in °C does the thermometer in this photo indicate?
-17 °C
